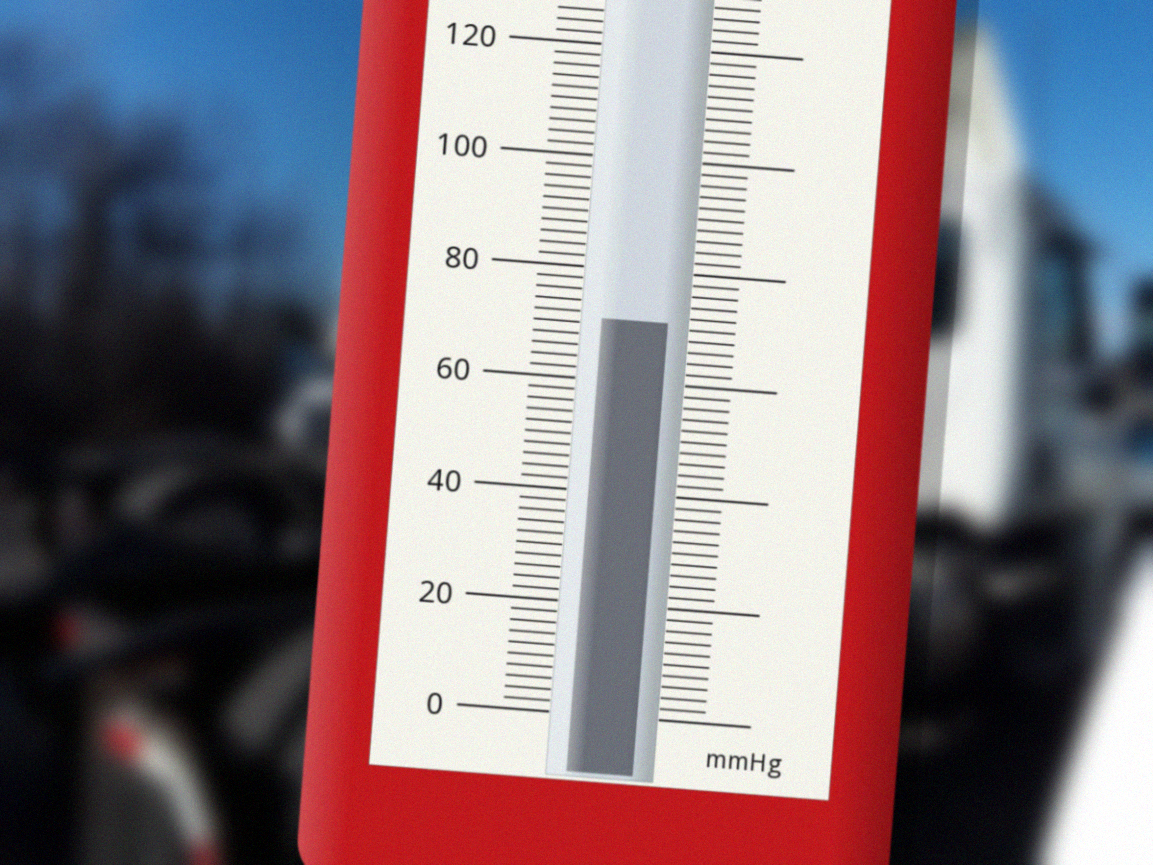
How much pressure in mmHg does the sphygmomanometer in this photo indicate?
71 mmHg
